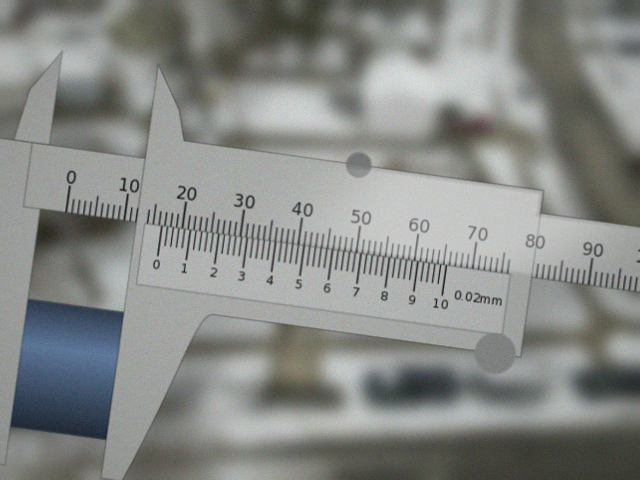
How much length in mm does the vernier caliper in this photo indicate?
16.5 mm
